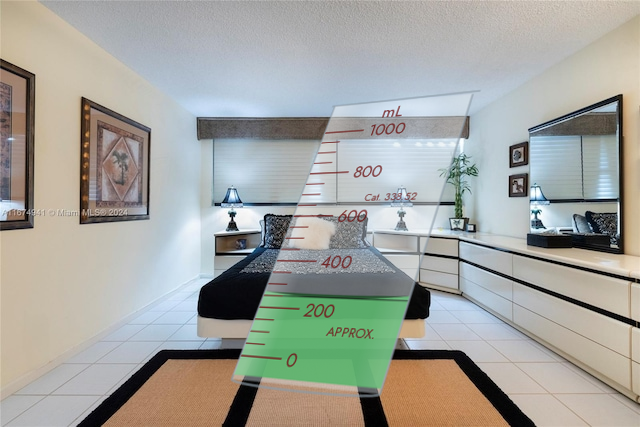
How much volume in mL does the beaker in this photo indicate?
250 mL
